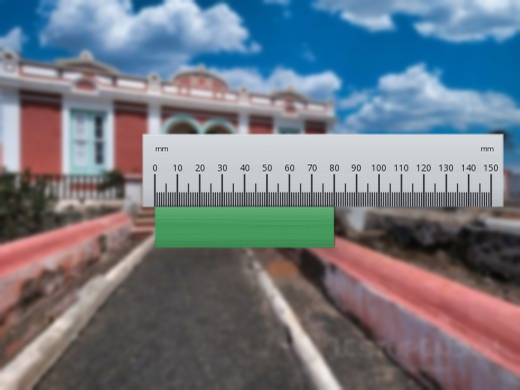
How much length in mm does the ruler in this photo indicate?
80 mm
